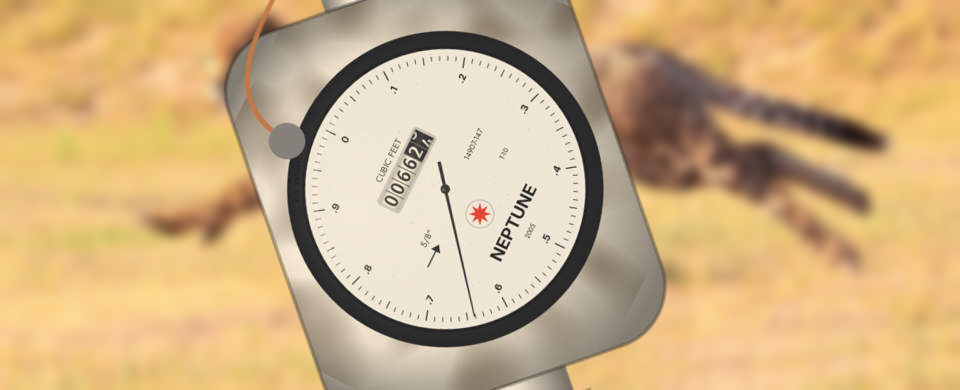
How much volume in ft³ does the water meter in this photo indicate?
6623.64 ft³
